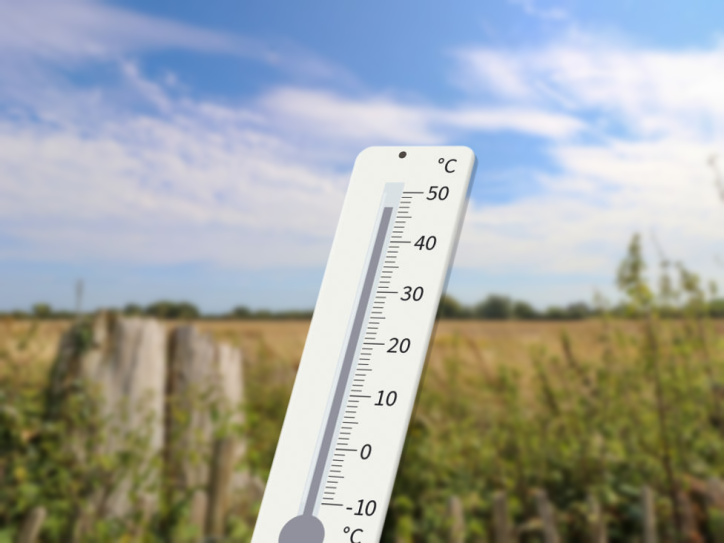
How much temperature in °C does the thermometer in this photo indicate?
47 °C
